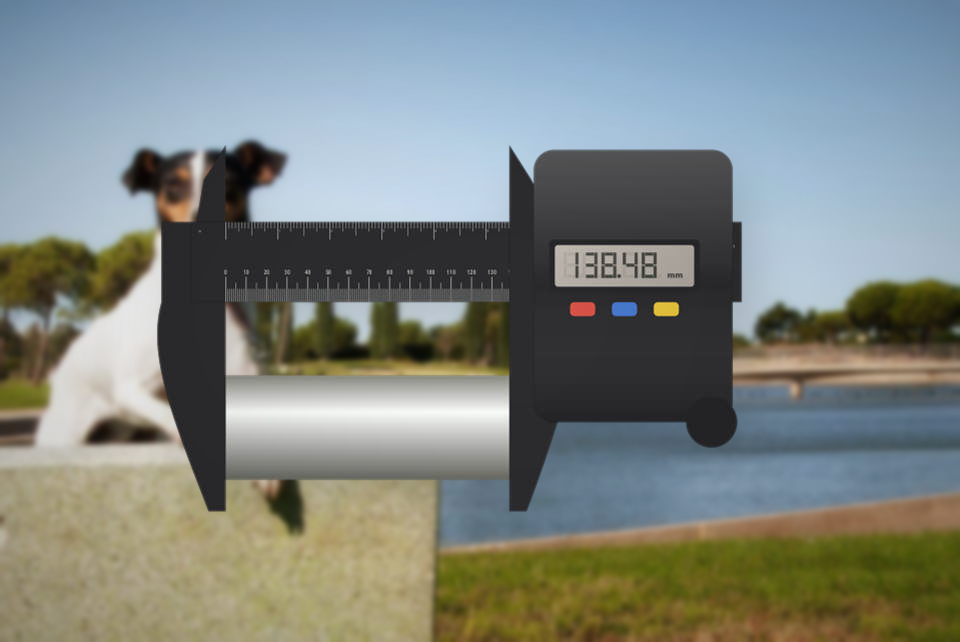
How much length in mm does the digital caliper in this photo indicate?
138.48 mm
